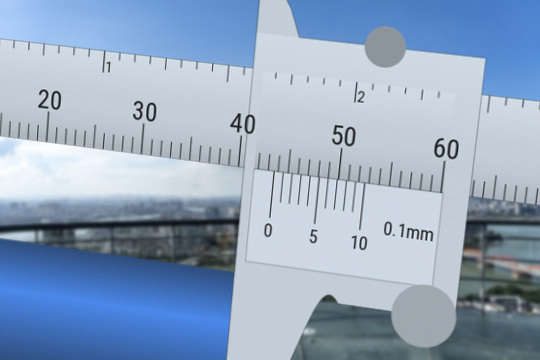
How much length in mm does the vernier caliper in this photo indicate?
43.6 mm
